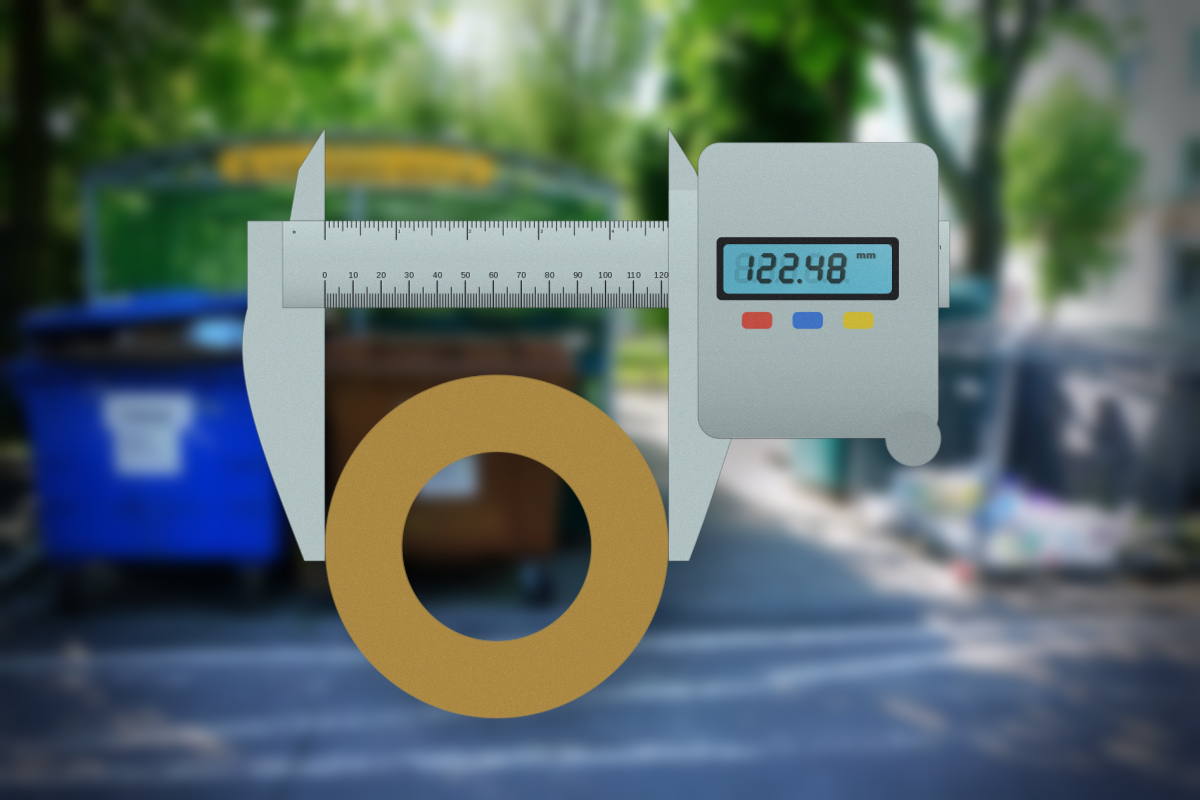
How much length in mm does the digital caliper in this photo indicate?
122.48 mm
